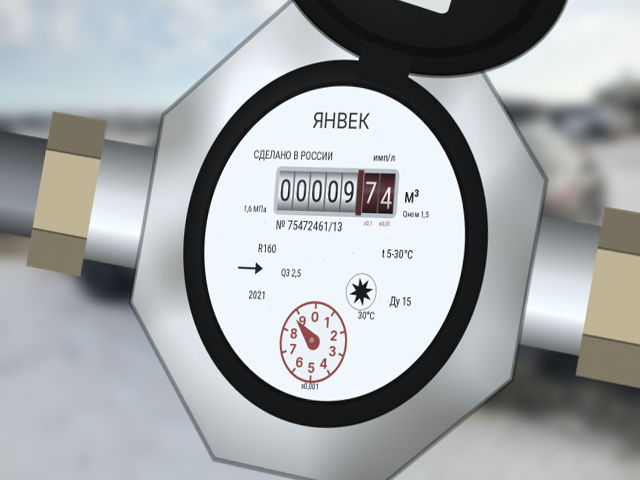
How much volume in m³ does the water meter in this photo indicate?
9.738 m³
